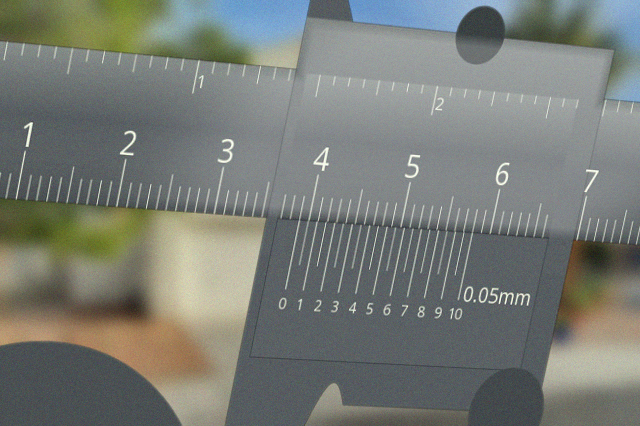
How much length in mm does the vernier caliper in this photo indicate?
39.0 mm
